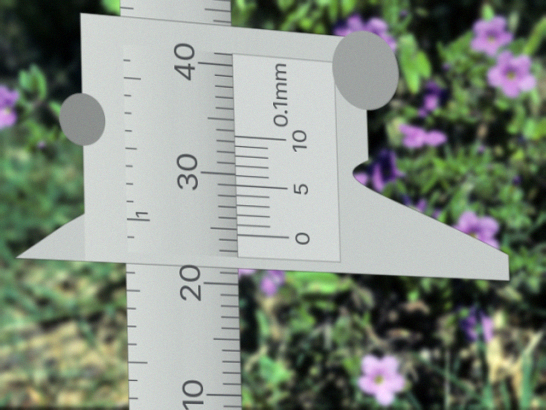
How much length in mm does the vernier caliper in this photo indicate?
24.5 mm
